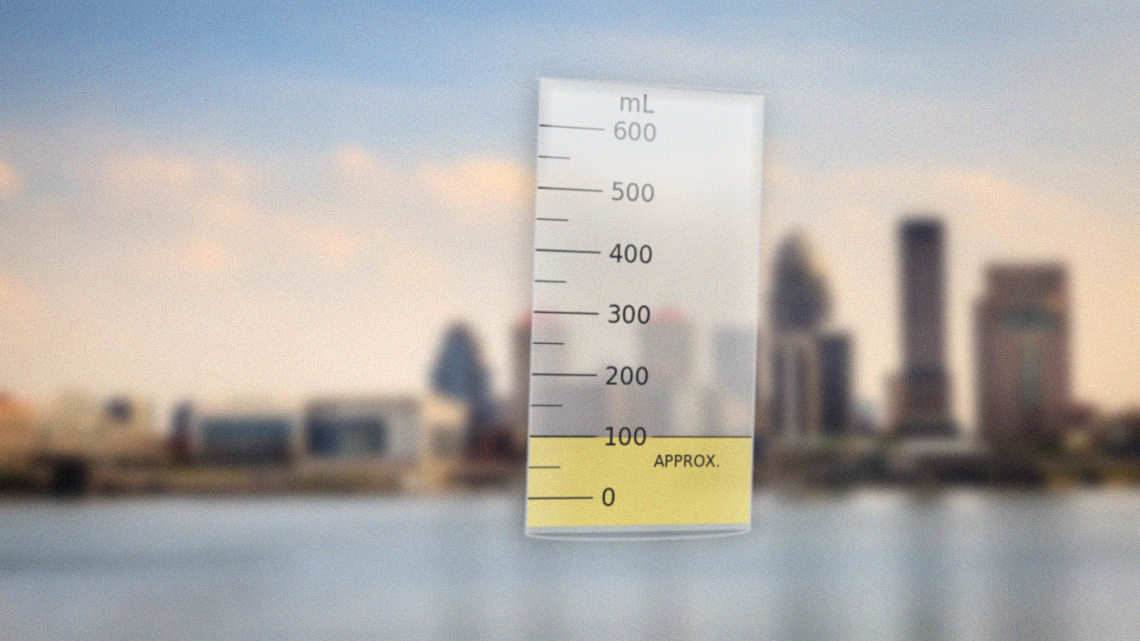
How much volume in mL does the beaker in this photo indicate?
100 mL
